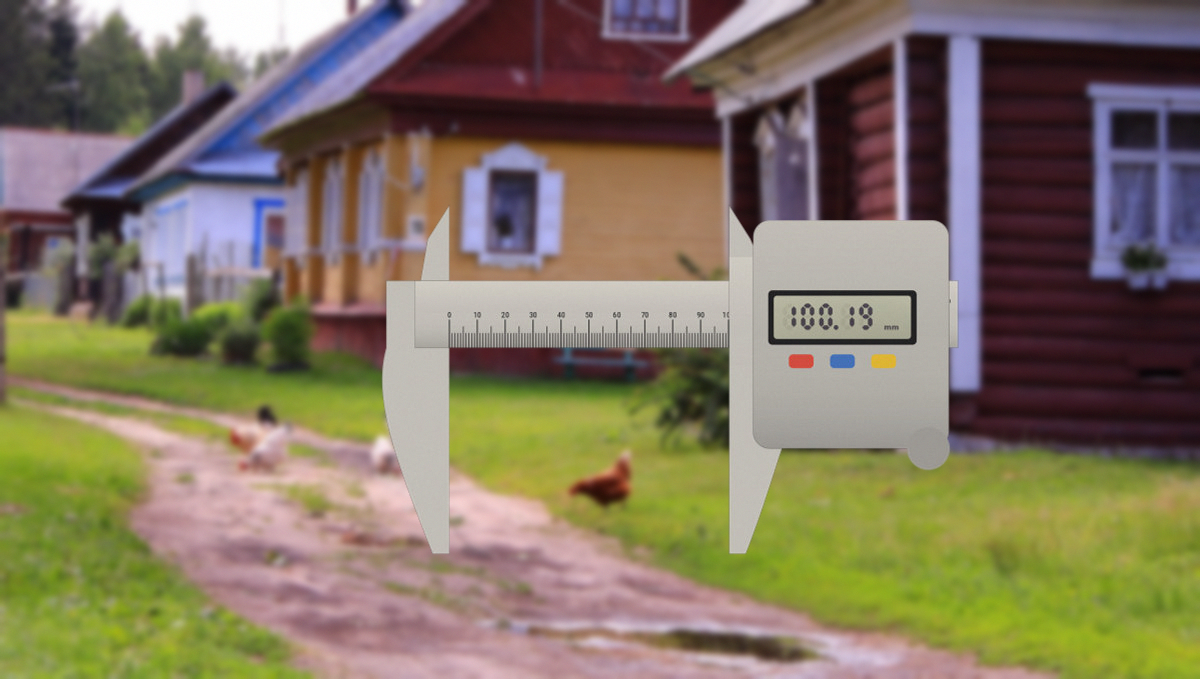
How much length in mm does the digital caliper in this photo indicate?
100.19 mm
